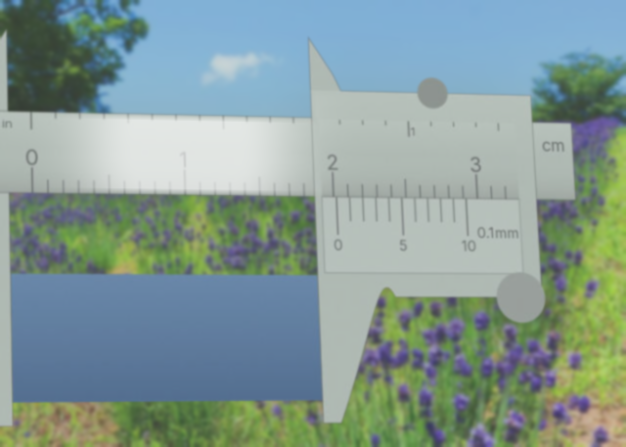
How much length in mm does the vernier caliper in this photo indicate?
20.2 mm
